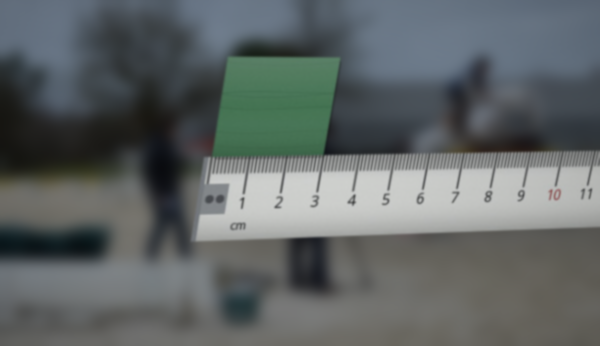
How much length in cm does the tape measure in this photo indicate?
3 cm
